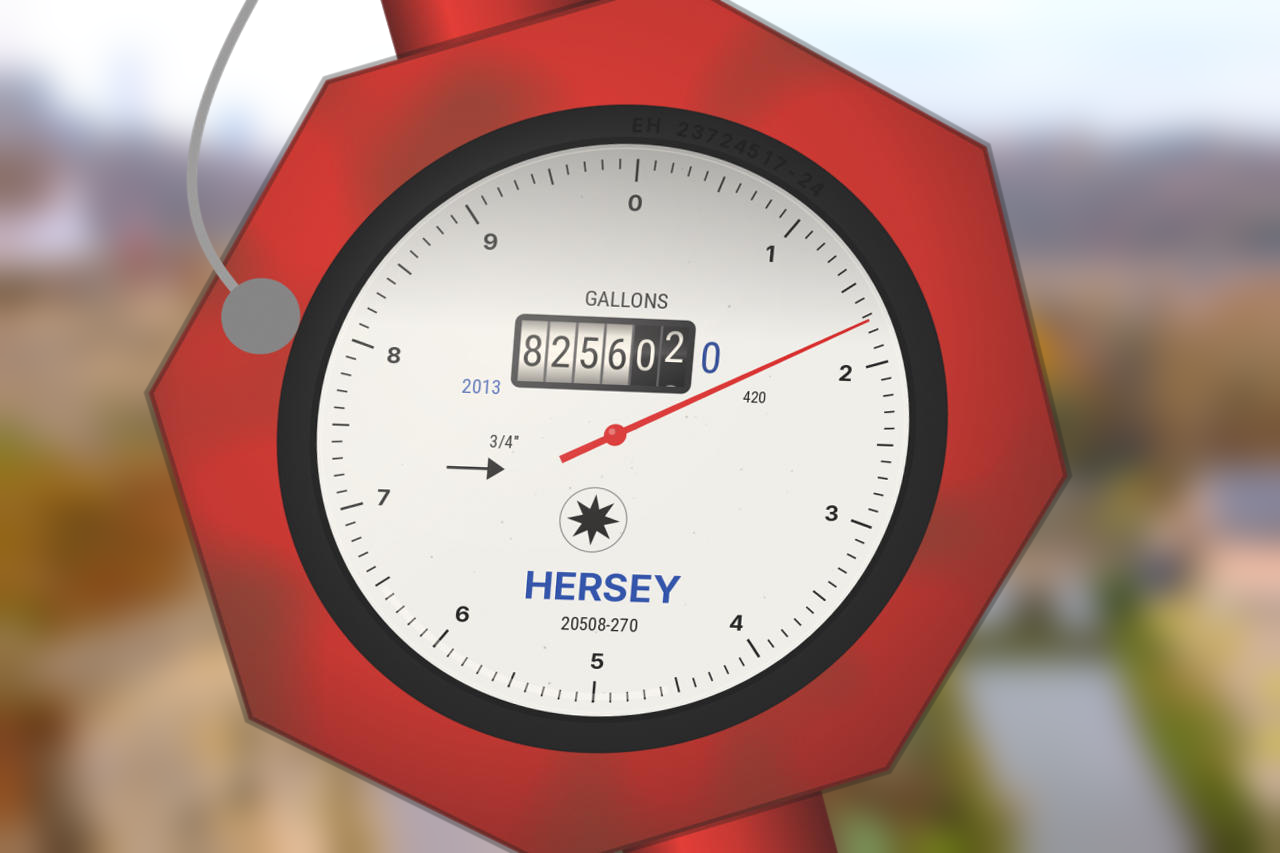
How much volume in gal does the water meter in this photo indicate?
8256021.7 gal
